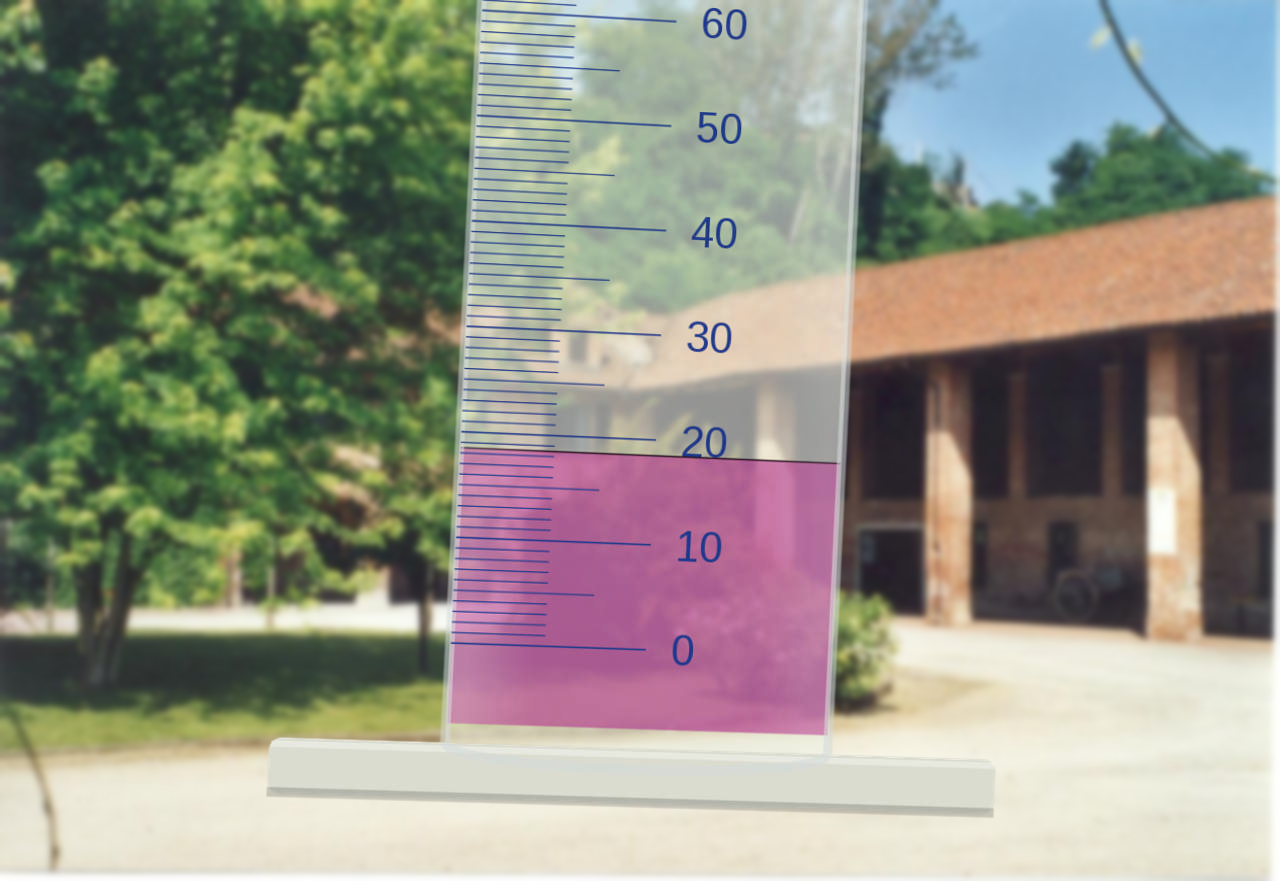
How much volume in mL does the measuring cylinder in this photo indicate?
18.5 mL
